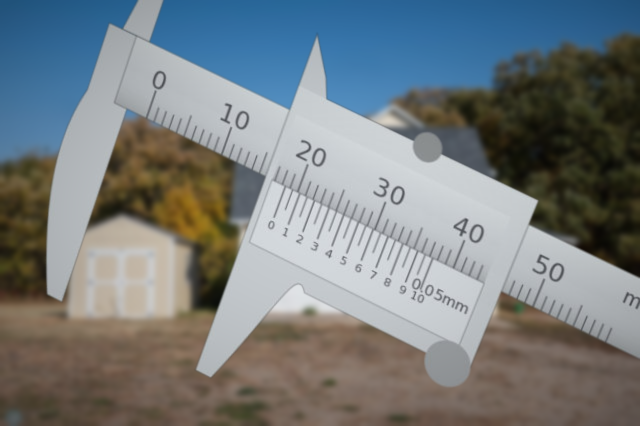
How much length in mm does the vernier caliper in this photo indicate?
18.4 mm
